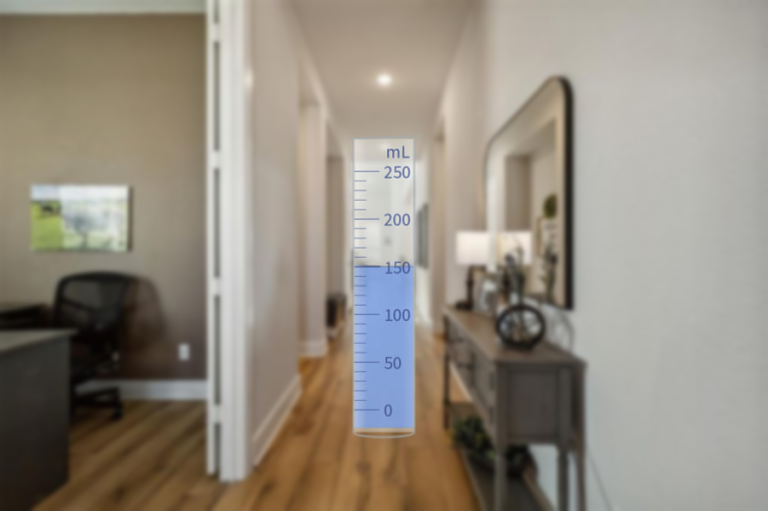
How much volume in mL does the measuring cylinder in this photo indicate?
150 mL
